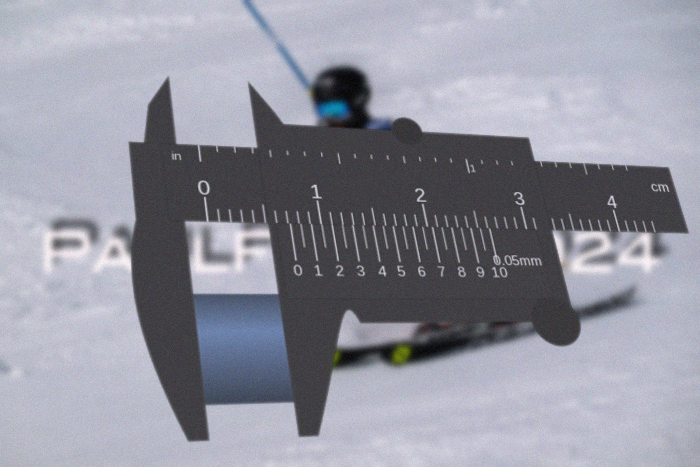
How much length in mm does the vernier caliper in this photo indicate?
7.2 mm
